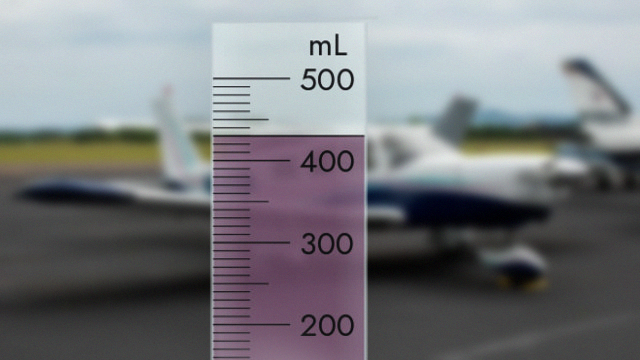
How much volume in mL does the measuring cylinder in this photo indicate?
430 mL
